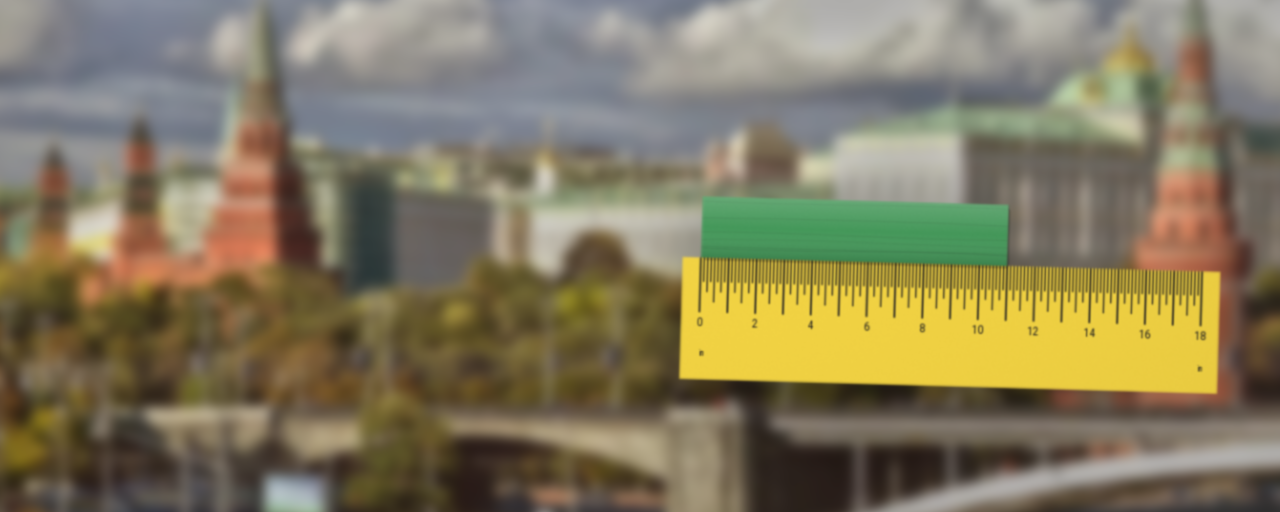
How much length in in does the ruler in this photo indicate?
11 in
